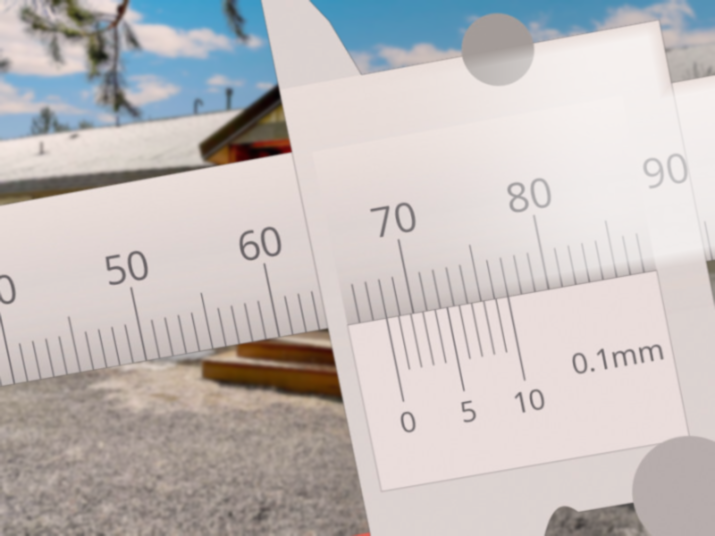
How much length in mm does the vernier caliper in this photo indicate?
68.0 mm
